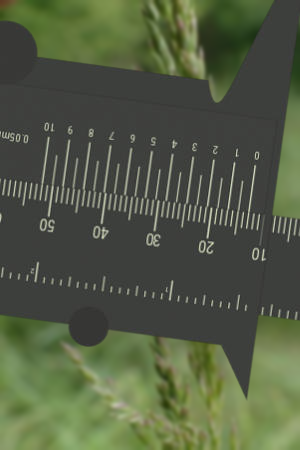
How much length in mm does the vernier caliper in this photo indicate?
13.0 mm
